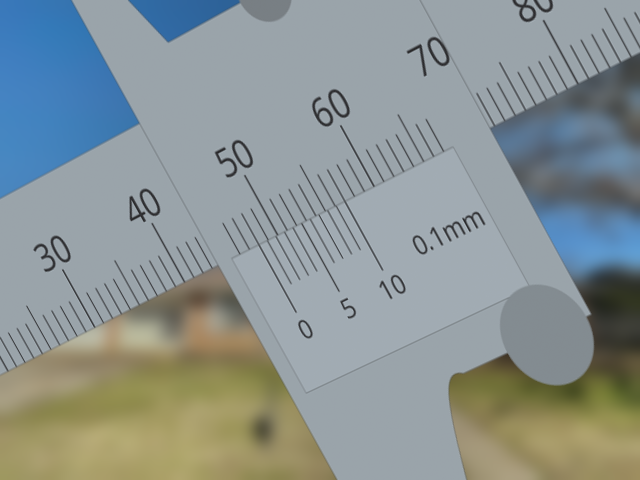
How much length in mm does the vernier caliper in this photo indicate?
48.0 mm
